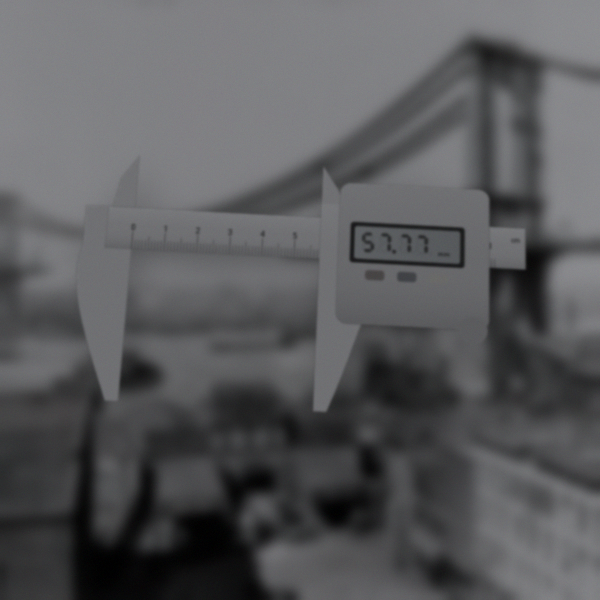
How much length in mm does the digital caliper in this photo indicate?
57.77 mm
